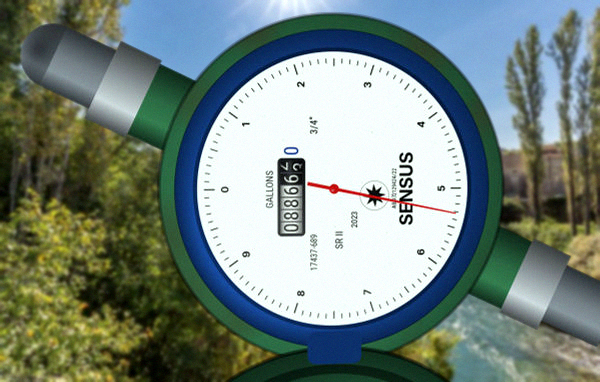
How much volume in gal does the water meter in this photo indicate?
886625.3 gal
